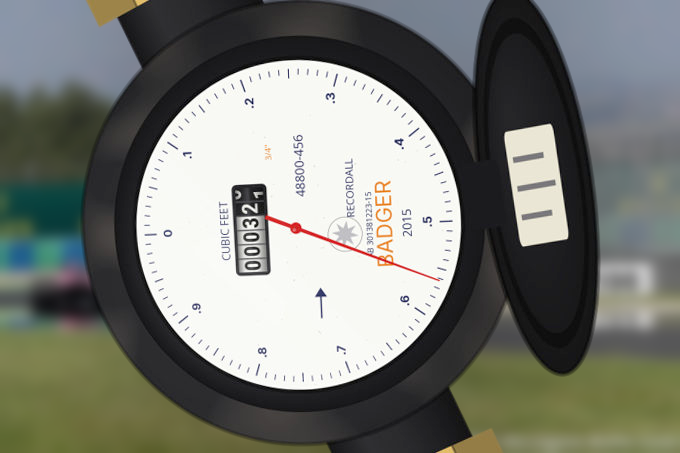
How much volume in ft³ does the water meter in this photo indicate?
320.56 ft³
